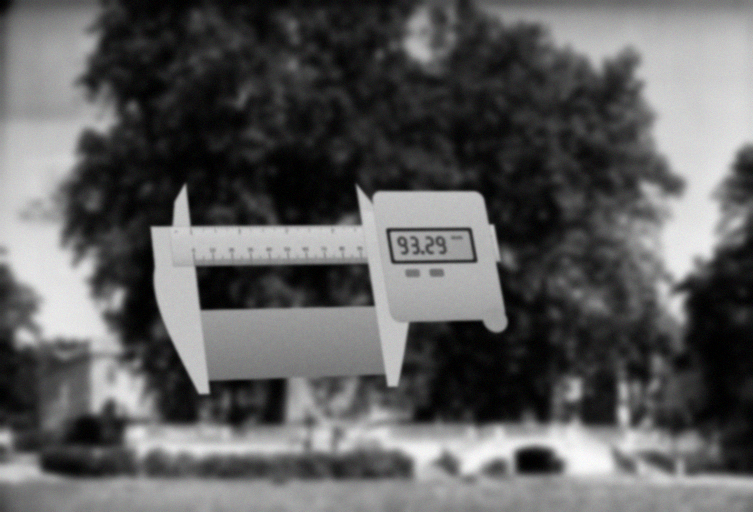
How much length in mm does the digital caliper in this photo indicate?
93.29 mm
